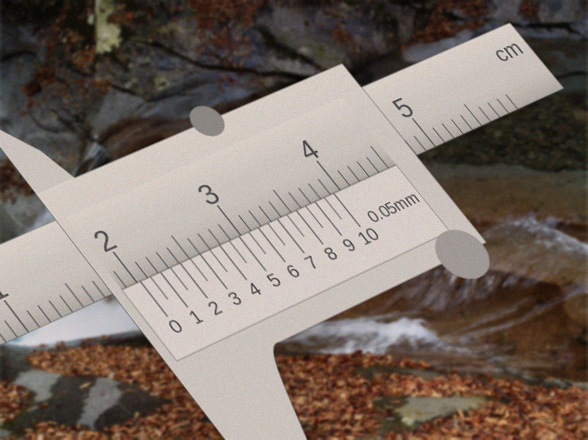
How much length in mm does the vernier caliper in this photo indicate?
20.3 mm
